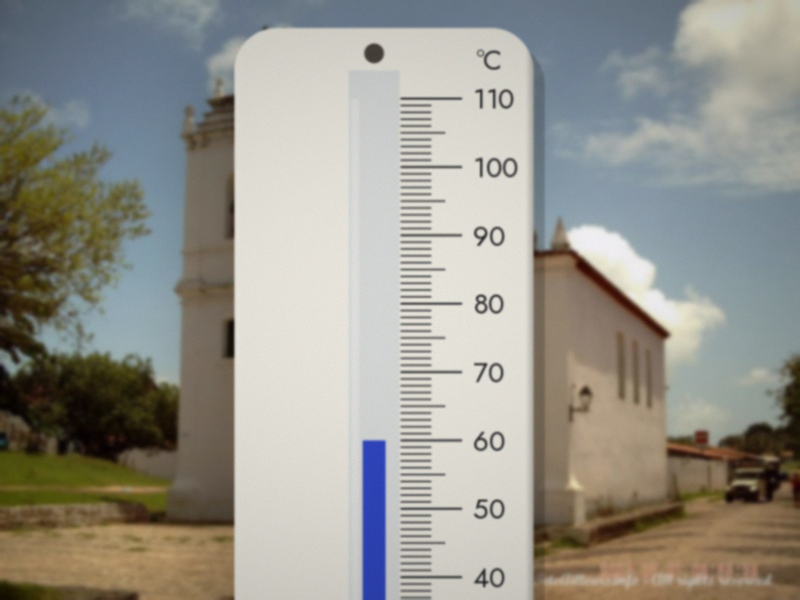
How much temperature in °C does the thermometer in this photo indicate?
60 °C
